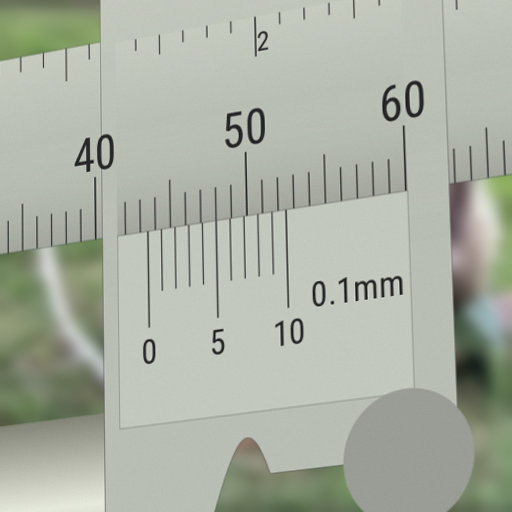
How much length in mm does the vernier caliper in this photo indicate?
43.5 mm
